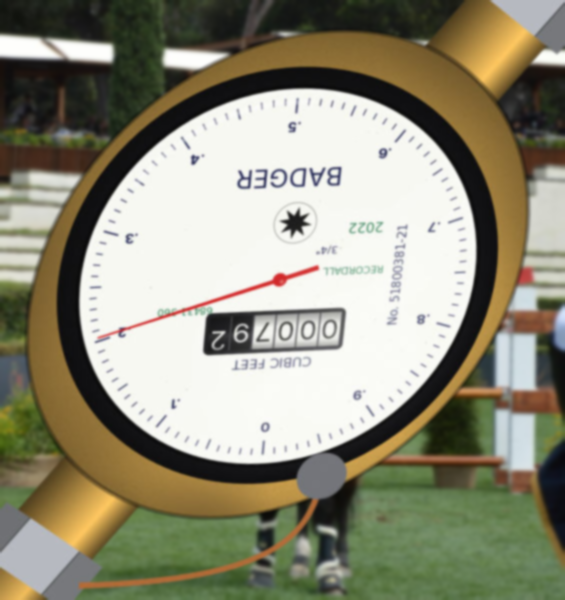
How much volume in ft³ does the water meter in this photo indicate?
792.20 ft³
